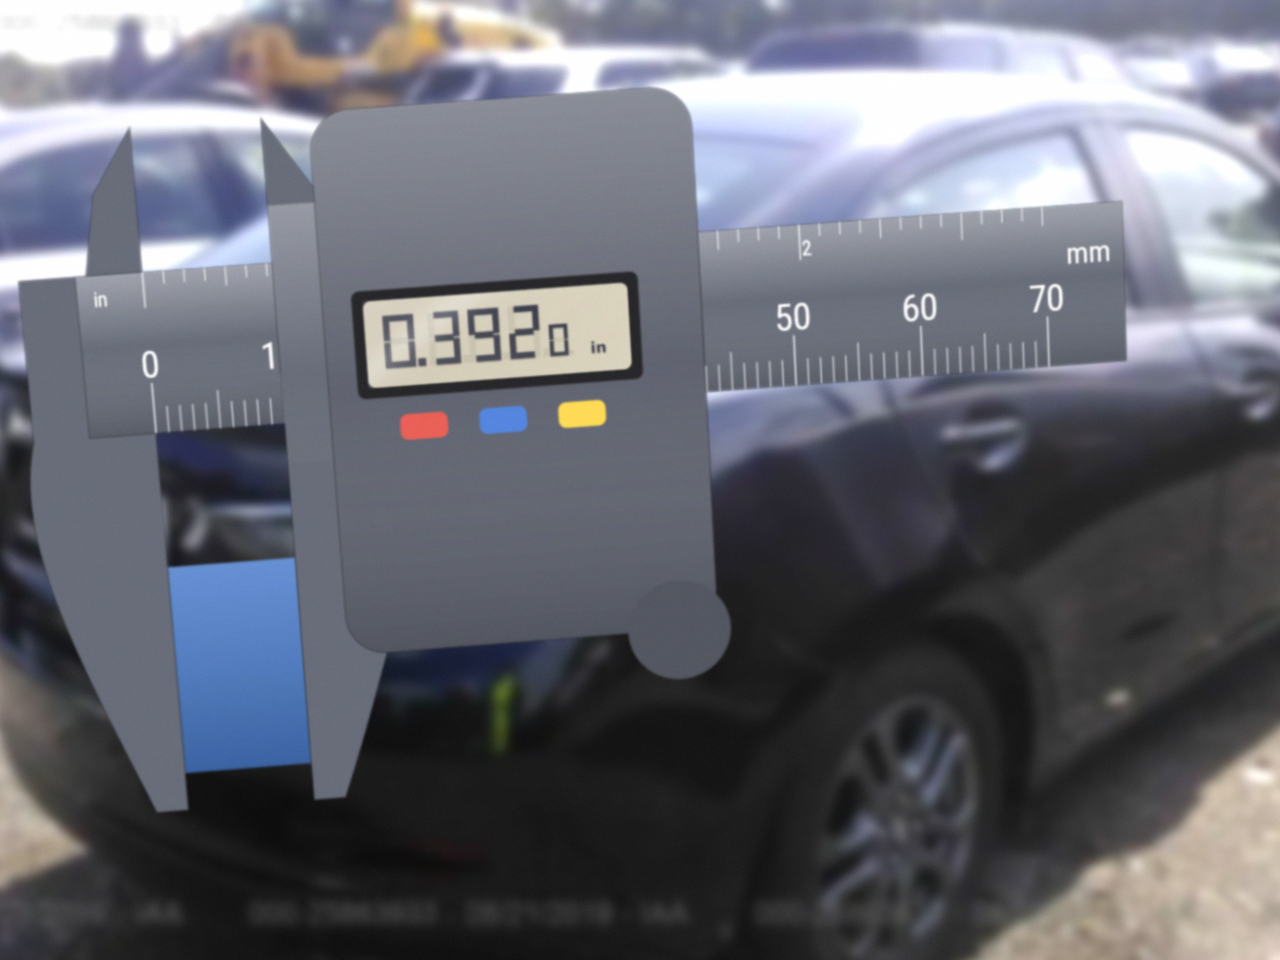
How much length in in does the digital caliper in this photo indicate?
0.3920 in
